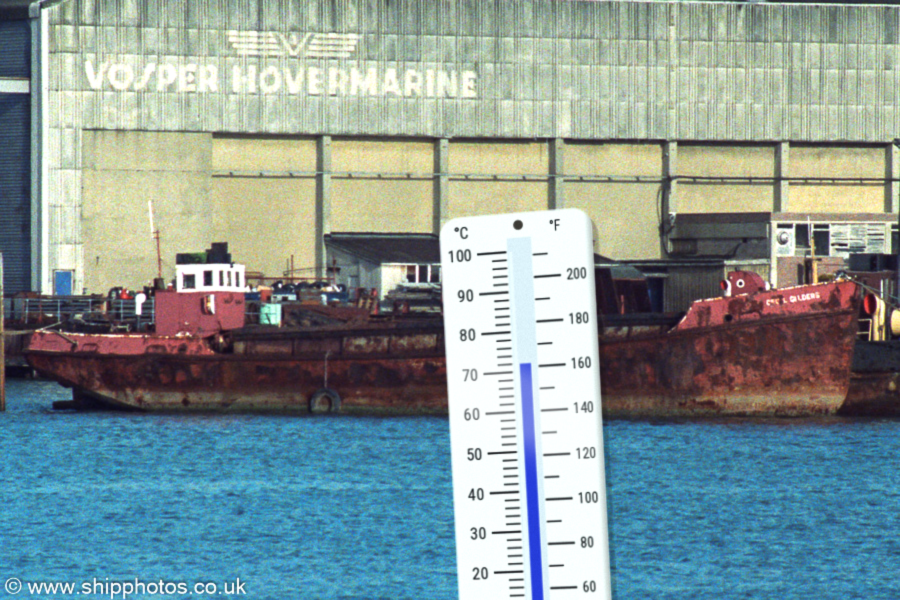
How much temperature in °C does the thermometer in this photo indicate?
72 °C
